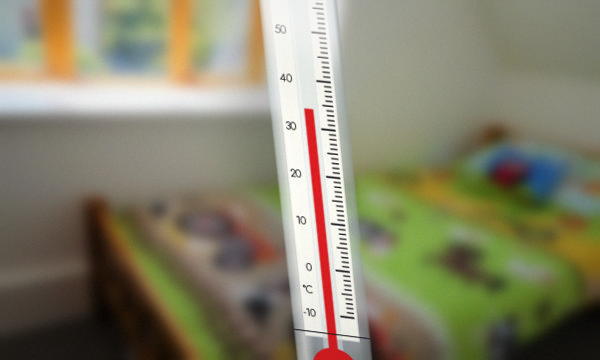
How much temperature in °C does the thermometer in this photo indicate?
34 °C
